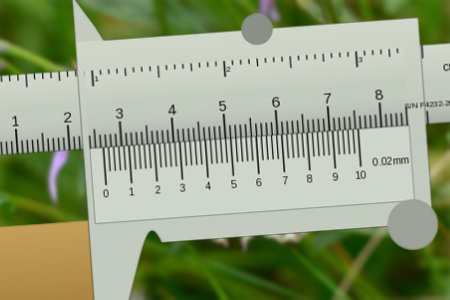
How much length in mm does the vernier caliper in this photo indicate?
26.5 mm
